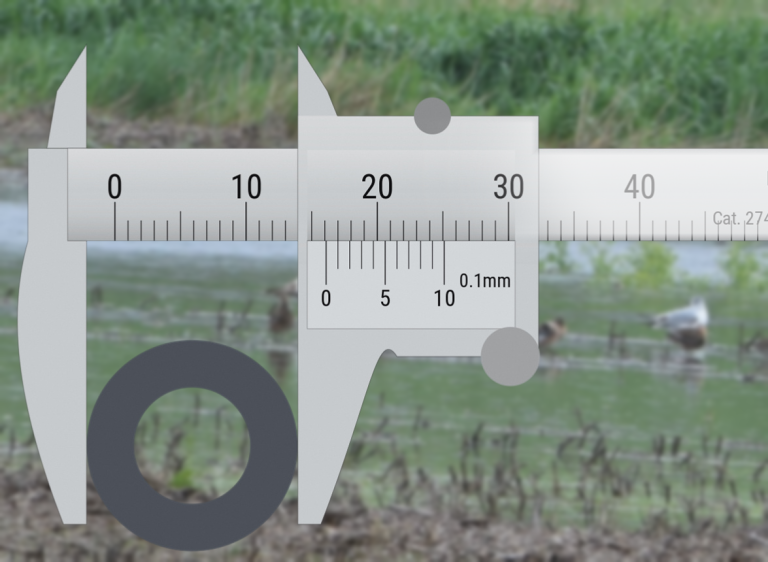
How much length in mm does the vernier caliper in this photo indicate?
16.1 mm
